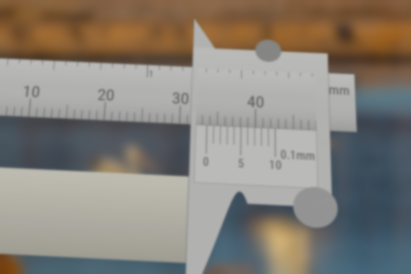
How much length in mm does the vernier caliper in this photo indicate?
33.6 mm
